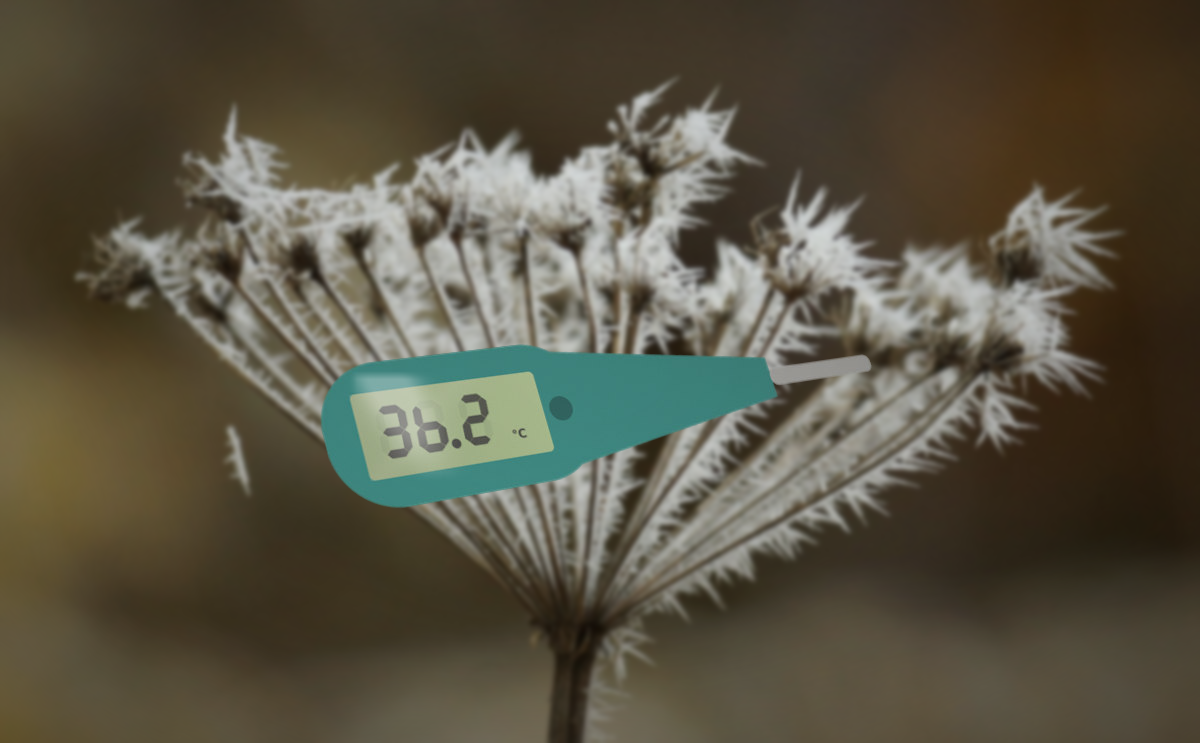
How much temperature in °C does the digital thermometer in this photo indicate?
36.2 °C
